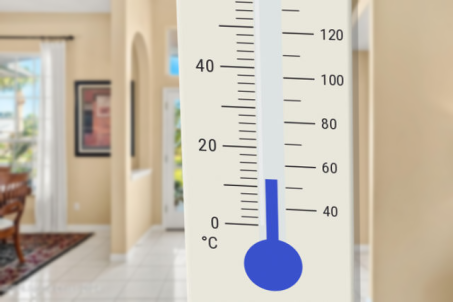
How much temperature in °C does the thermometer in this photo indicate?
12 °C
